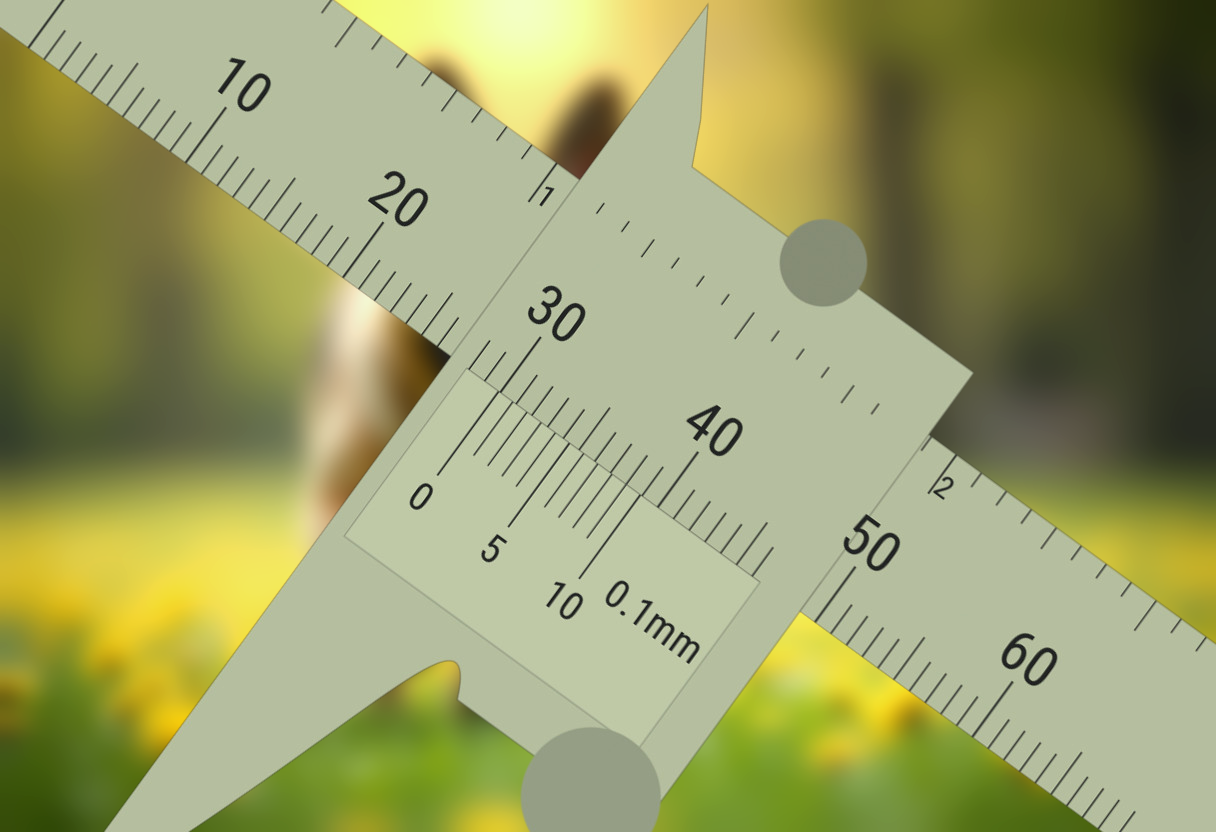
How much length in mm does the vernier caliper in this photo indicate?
29.9 mm
